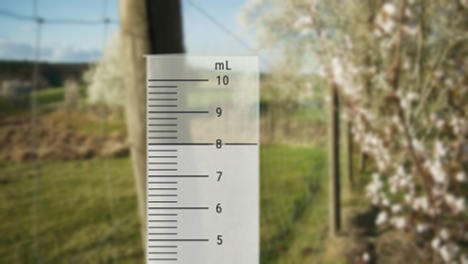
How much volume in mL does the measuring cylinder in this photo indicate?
8 mL
